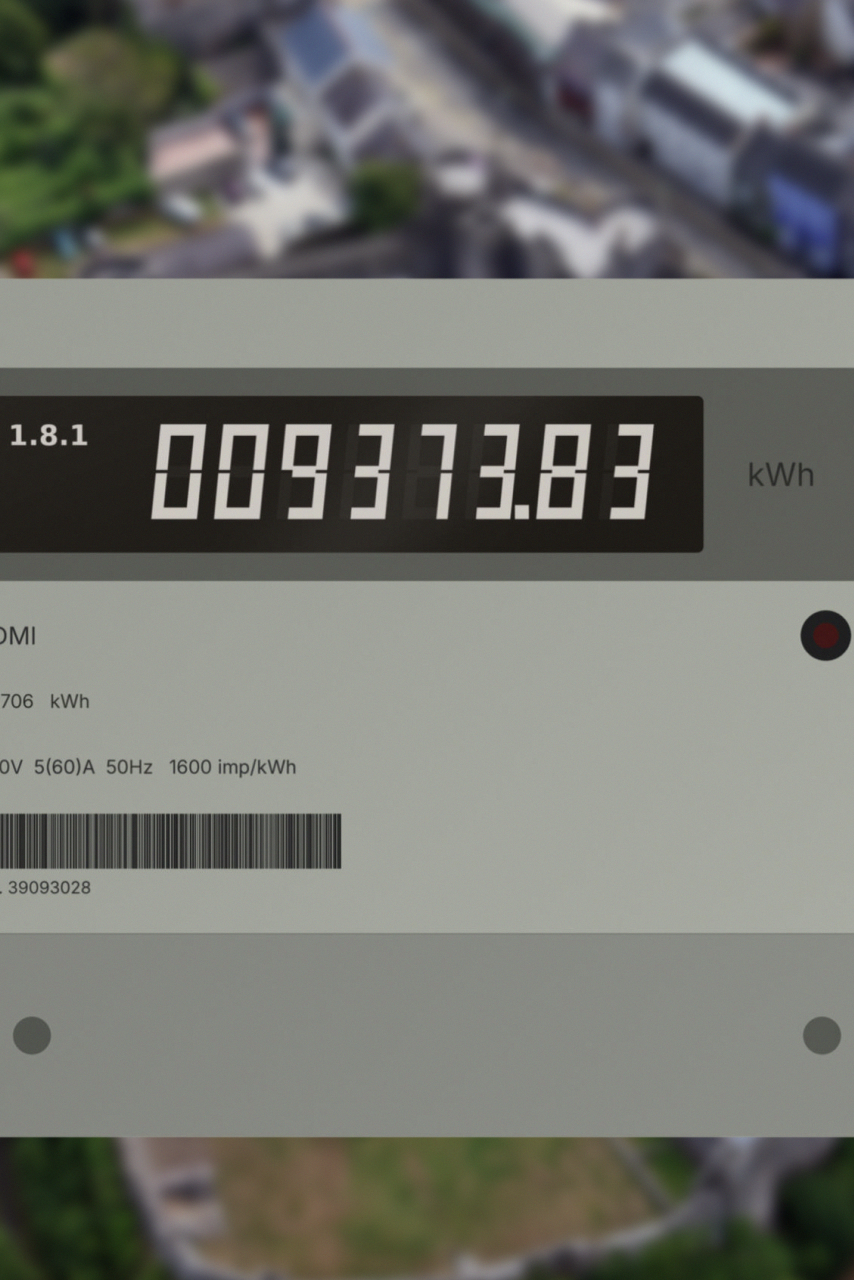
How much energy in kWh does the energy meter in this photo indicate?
9373.83 kWh
